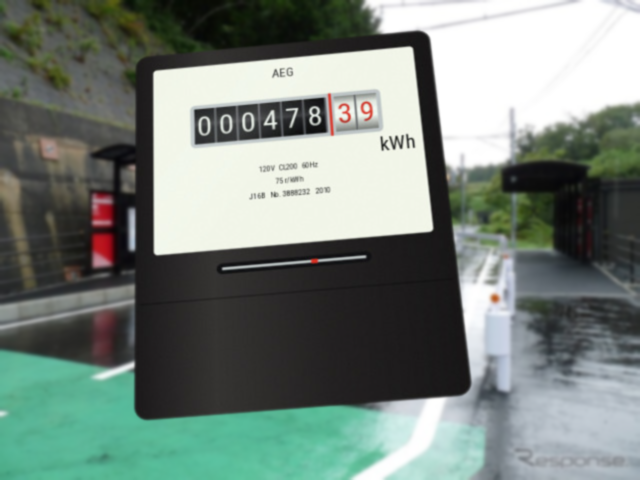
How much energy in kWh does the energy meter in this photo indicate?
478.39 kWh
